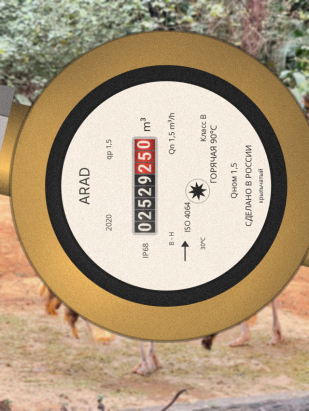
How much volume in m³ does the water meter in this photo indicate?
2529.250 m³
